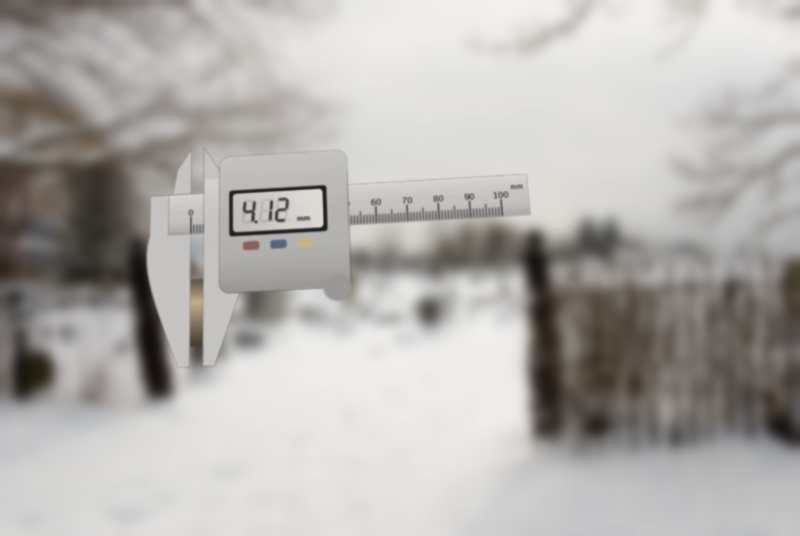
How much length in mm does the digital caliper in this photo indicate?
4.12 mm
